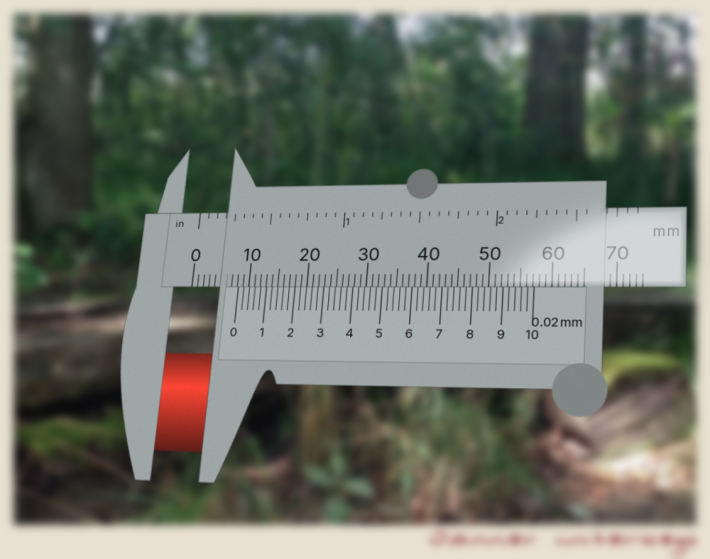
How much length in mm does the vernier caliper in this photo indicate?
8.2 mm
